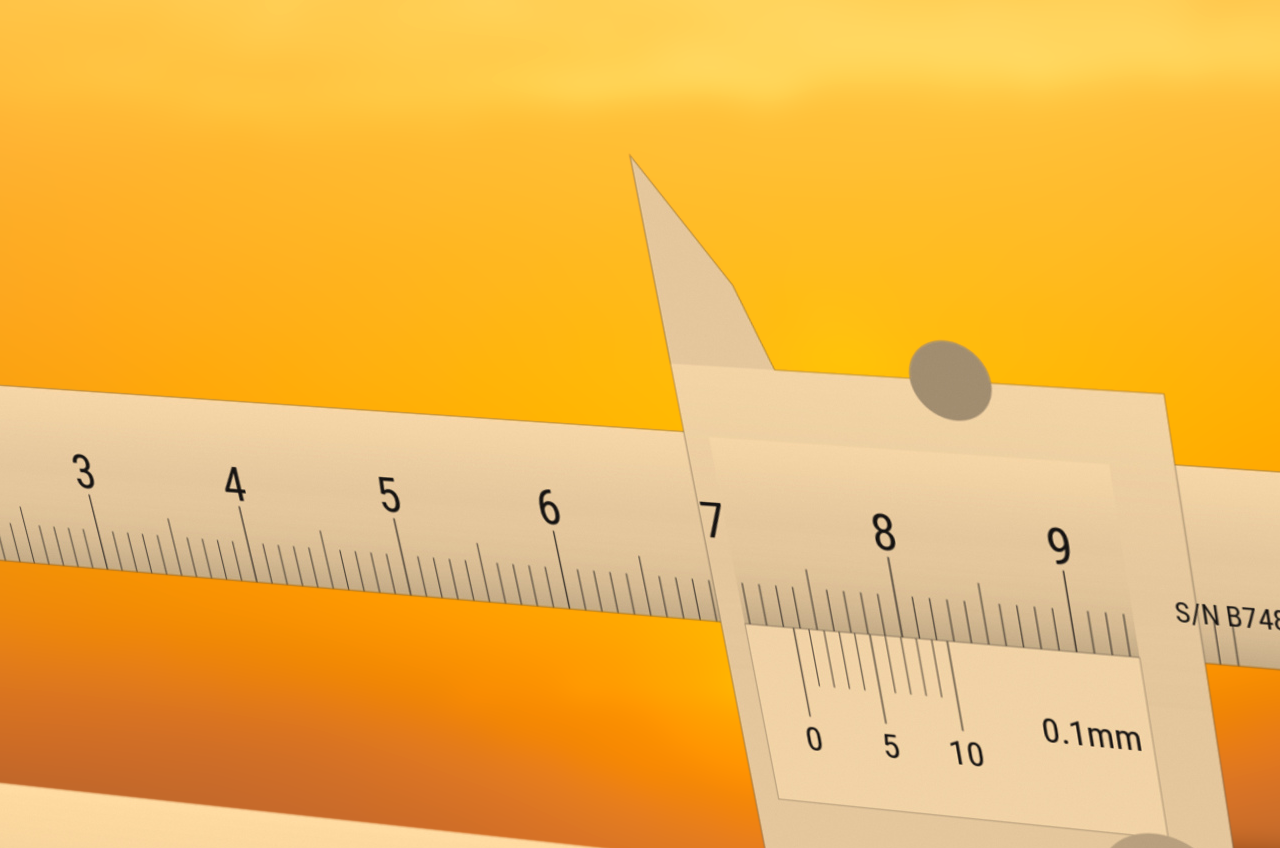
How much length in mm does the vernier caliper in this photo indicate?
73.6 mm
